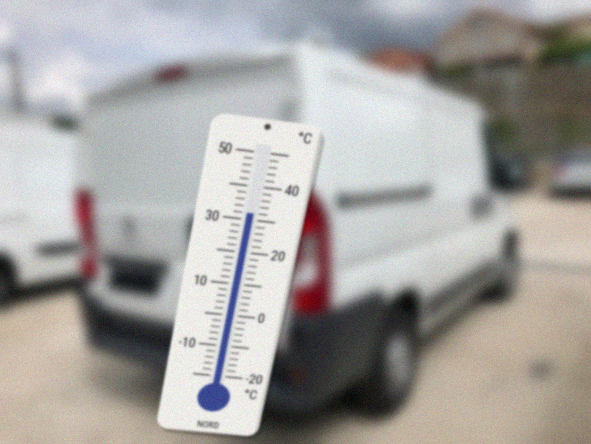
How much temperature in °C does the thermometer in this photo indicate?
32 °C
